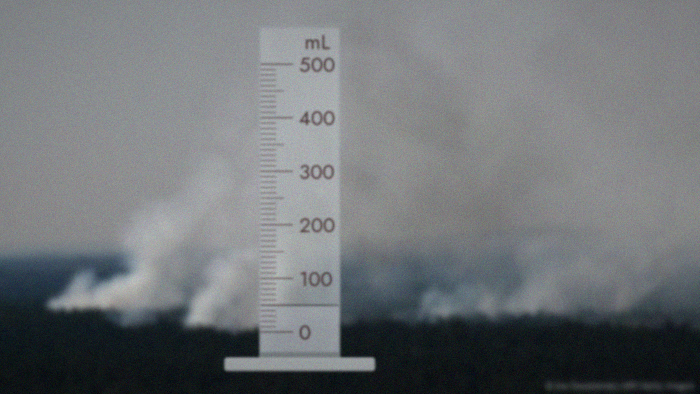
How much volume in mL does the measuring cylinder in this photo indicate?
50 mL
